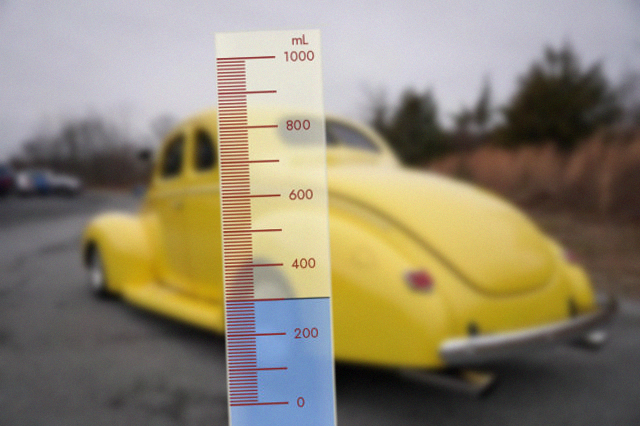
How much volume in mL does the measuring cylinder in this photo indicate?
300 mL
